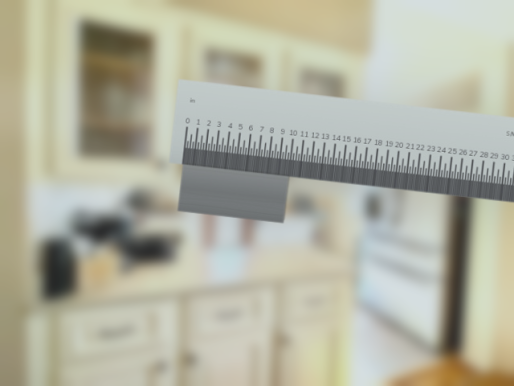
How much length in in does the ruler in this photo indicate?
10 in
